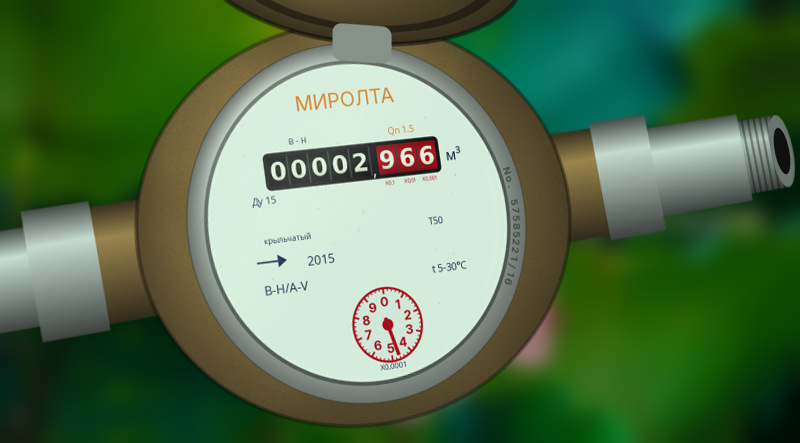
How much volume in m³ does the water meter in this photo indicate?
2.9664 m³
